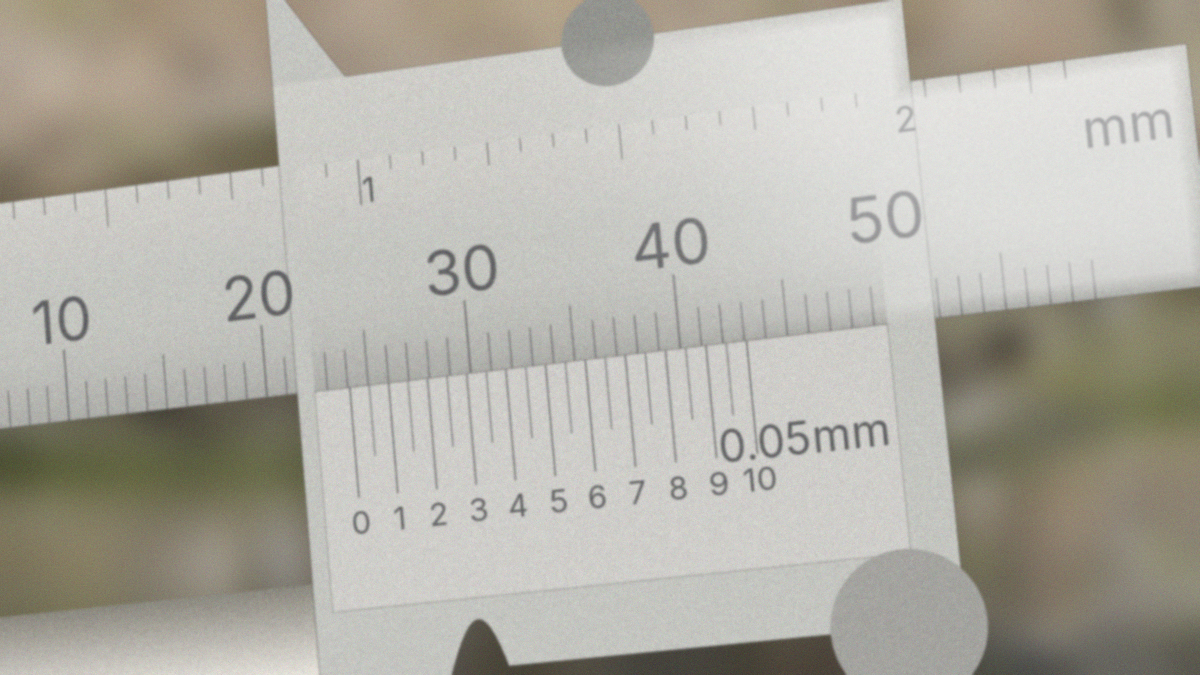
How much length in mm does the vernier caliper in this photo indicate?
24.1 mm
